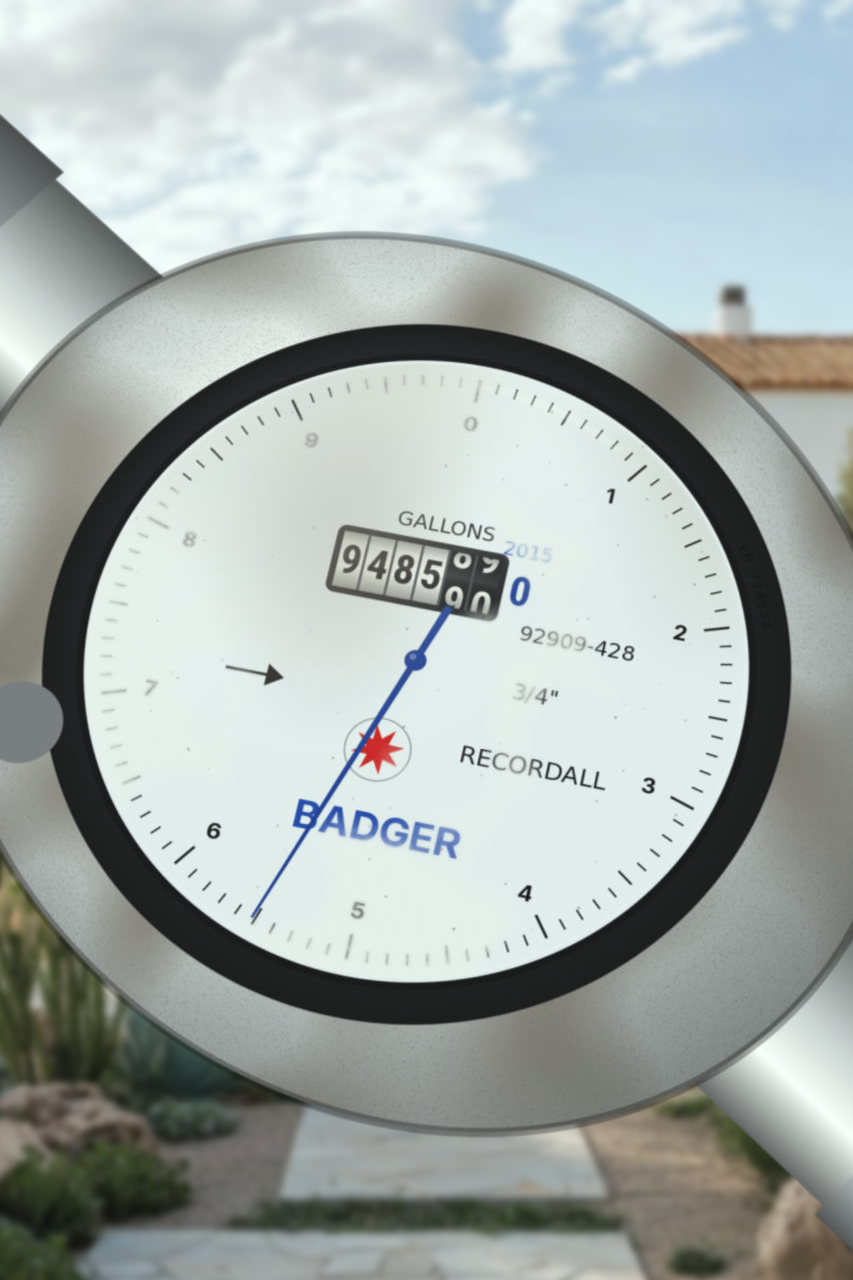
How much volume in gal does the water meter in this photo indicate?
9485895.5 gal
